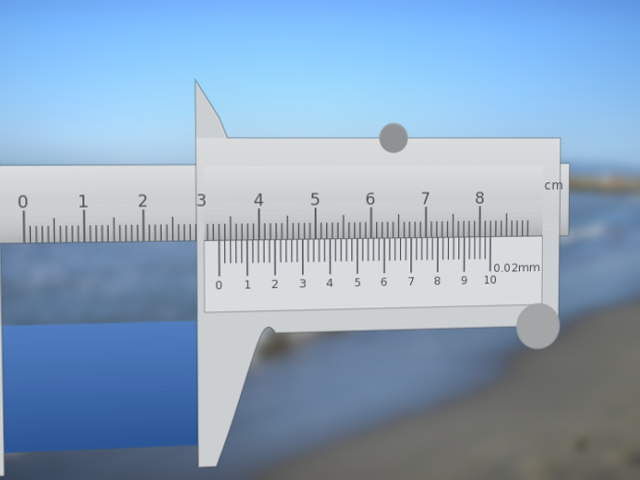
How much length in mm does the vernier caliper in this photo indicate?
33.0 mm
